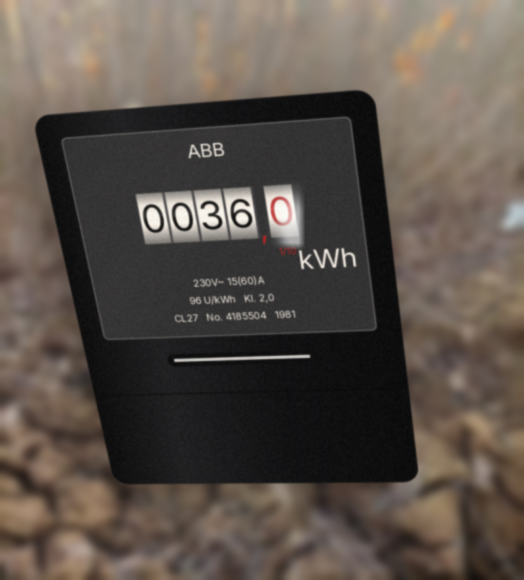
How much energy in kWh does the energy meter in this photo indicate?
36.0 kWh
